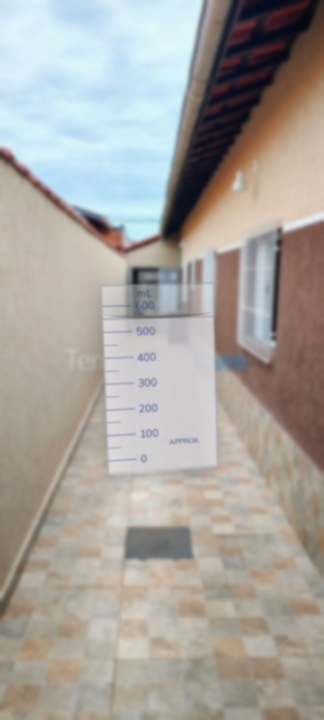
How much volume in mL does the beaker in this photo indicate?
550 mL
